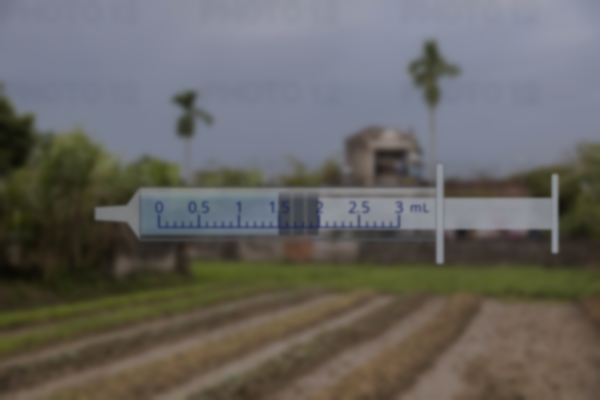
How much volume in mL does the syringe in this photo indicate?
1.5 mL
